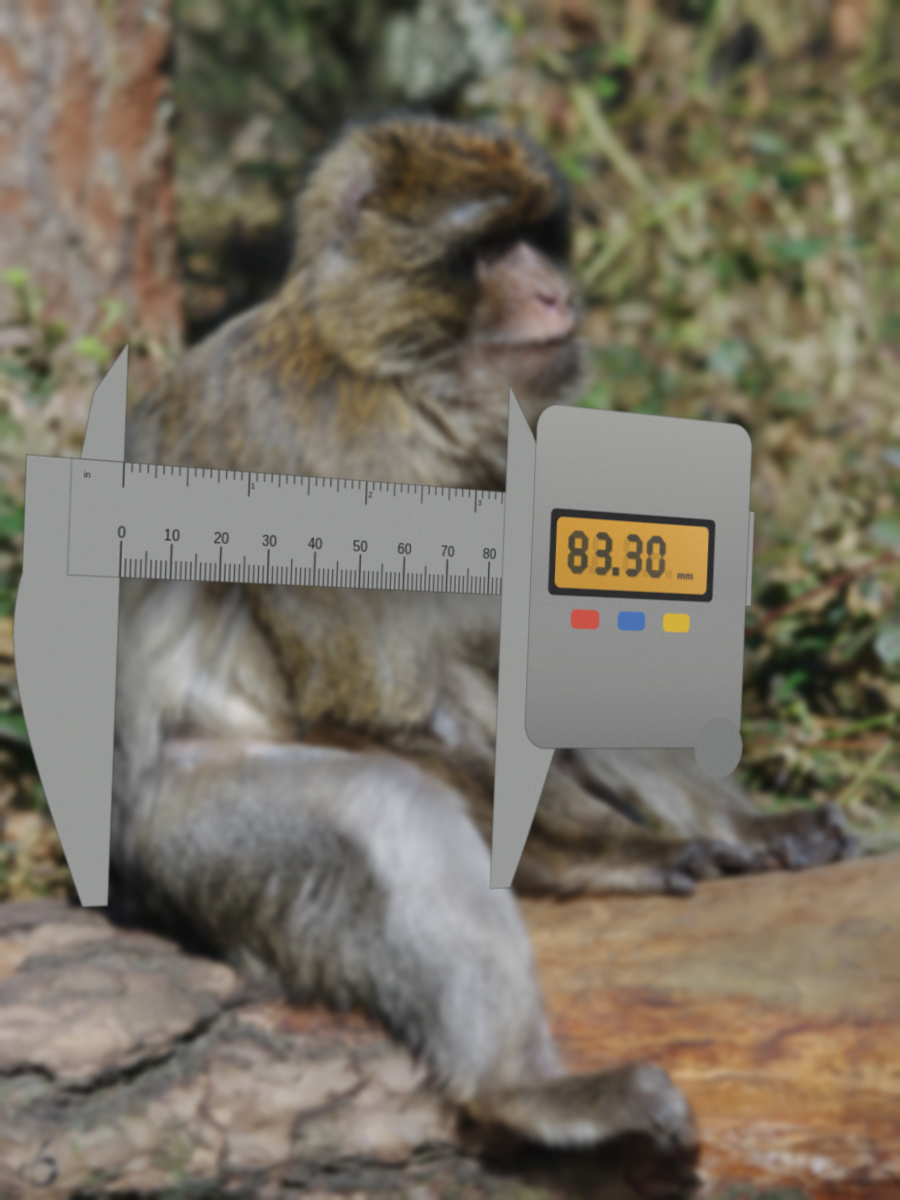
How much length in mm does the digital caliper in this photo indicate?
83.30 mm
